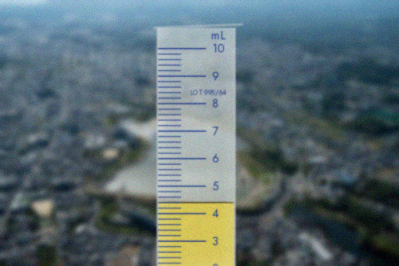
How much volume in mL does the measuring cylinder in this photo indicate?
4.4 mL
